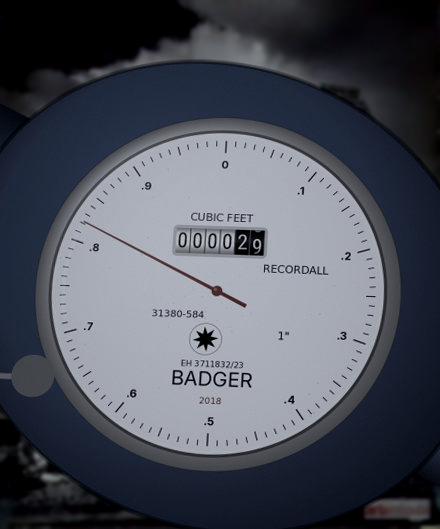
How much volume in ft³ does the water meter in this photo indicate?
28.82 ft³
